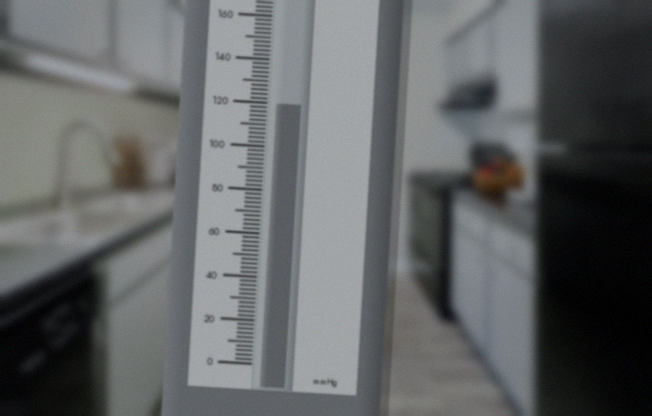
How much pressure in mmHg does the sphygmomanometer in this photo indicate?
120 mmHg
